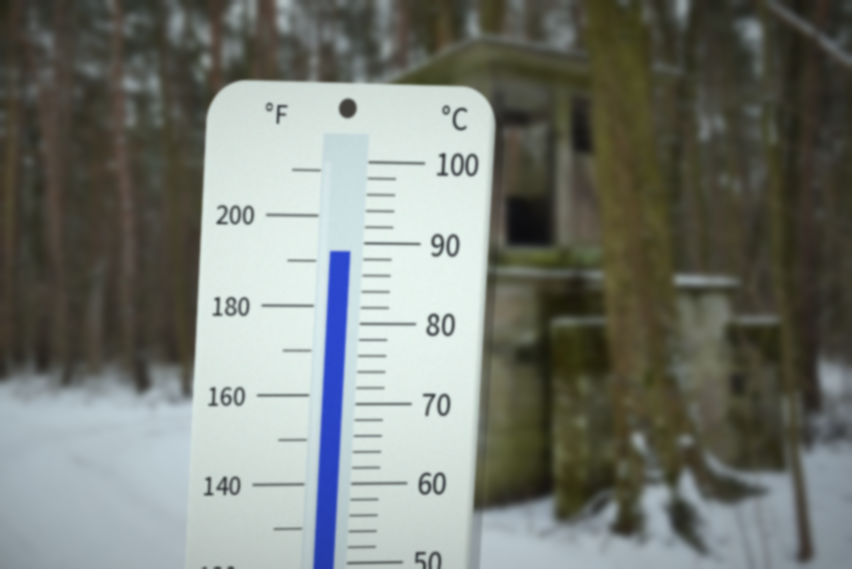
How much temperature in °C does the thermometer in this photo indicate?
89 °C
